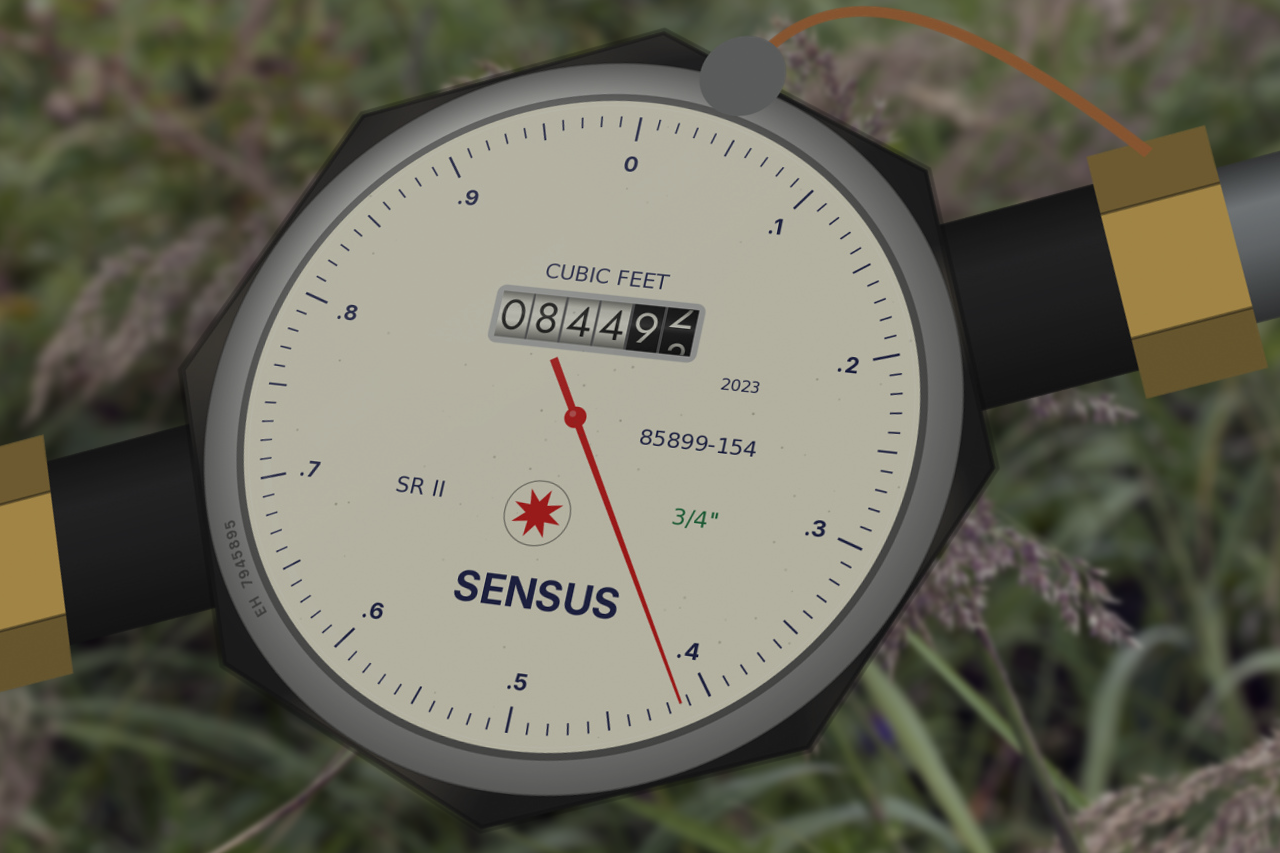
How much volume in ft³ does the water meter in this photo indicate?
84492.41 ft³
